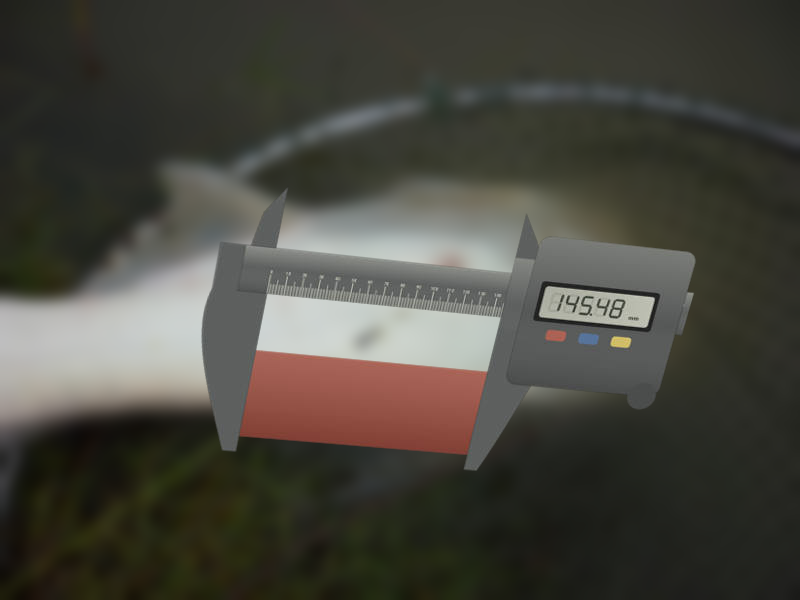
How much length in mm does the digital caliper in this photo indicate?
145.48 mm
